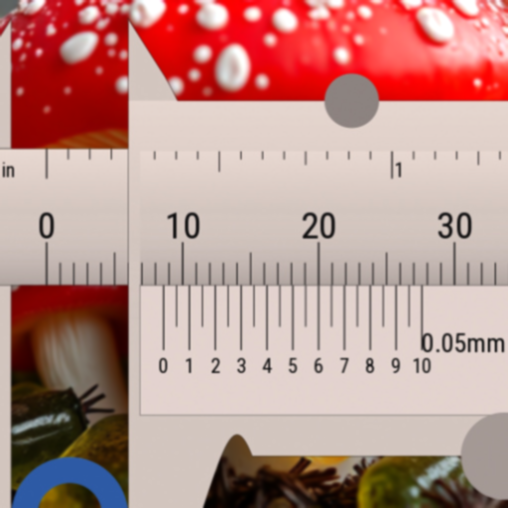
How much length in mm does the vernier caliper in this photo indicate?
8.6 mm
